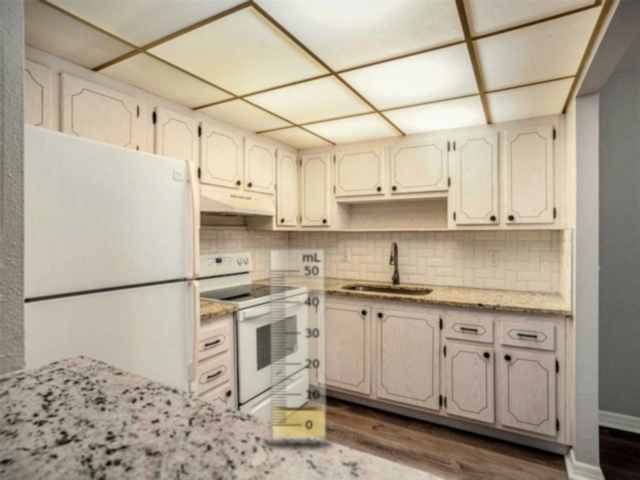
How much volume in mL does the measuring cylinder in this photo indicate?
5 mL
